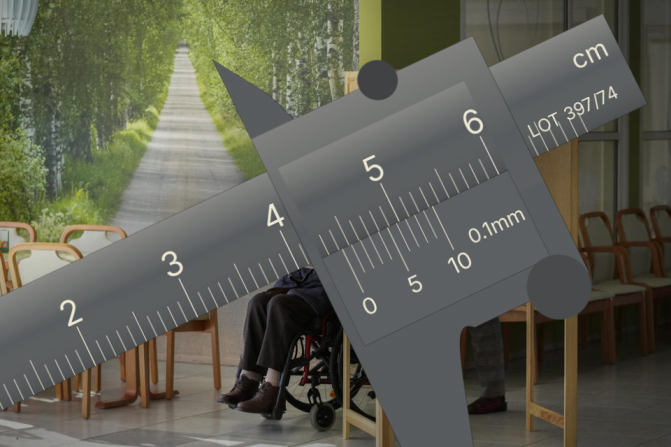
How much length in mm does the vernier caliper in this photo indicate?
44.3 mm
